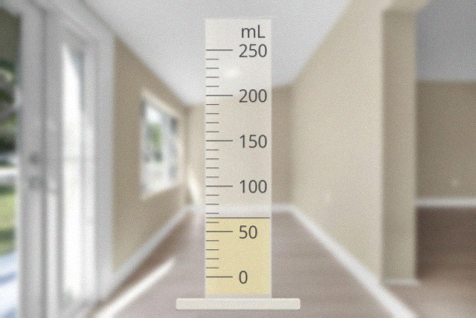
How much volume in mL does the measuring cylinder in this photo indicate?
65 mL
